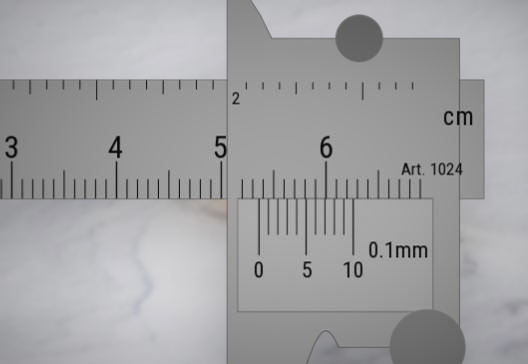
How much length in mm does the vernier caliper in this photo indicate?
53.6 mm
